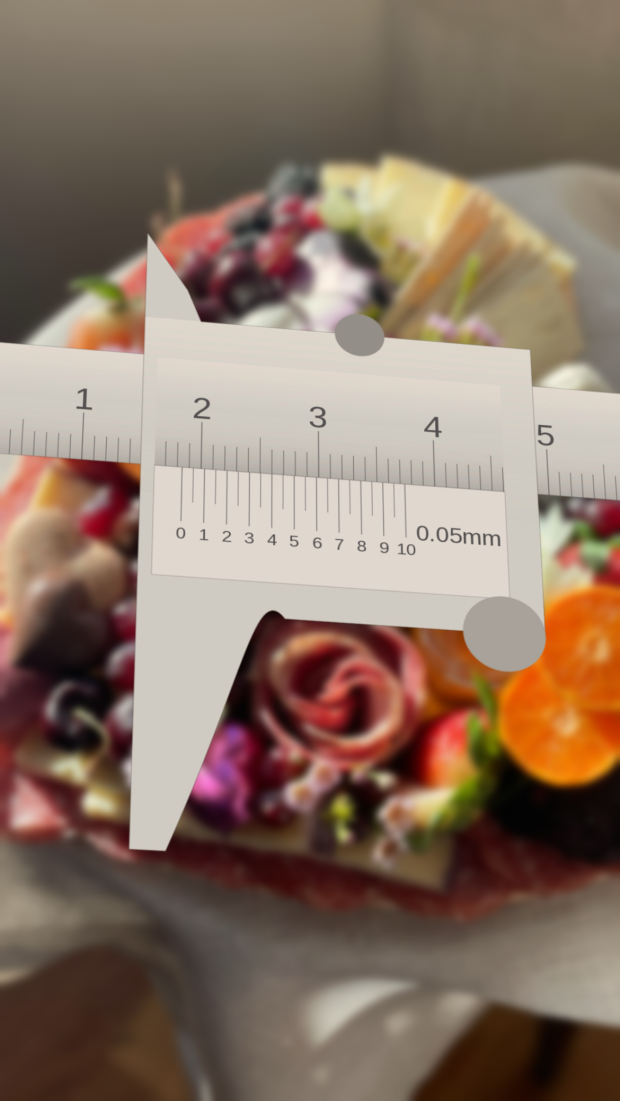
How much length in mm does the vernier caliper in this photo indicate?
18.4 mm
